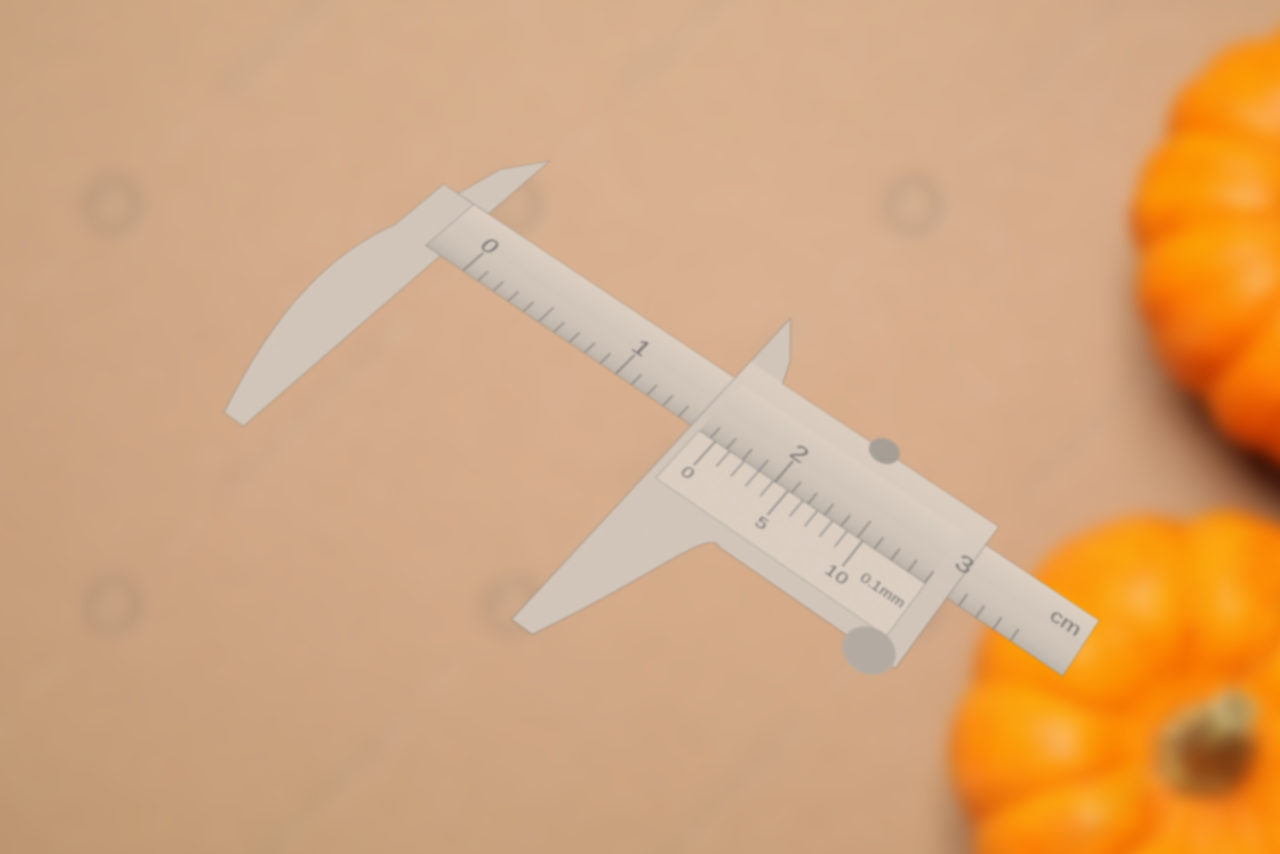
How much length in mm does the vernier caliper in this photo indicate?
16.3 mm
